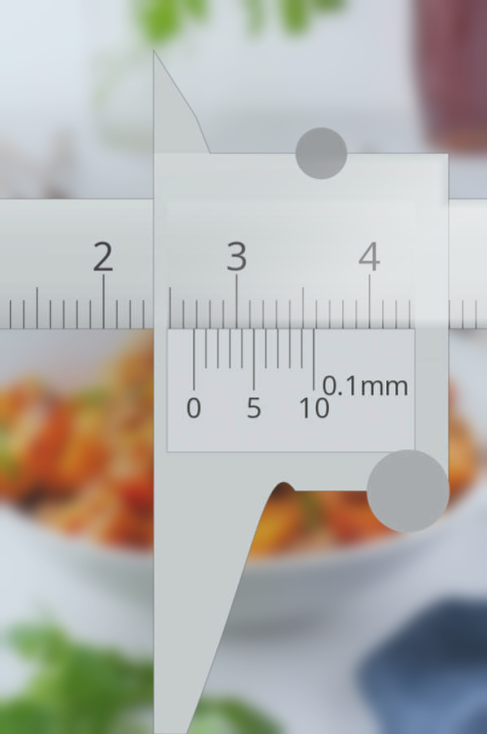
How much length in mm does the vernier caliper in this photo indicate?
26.8 mm
